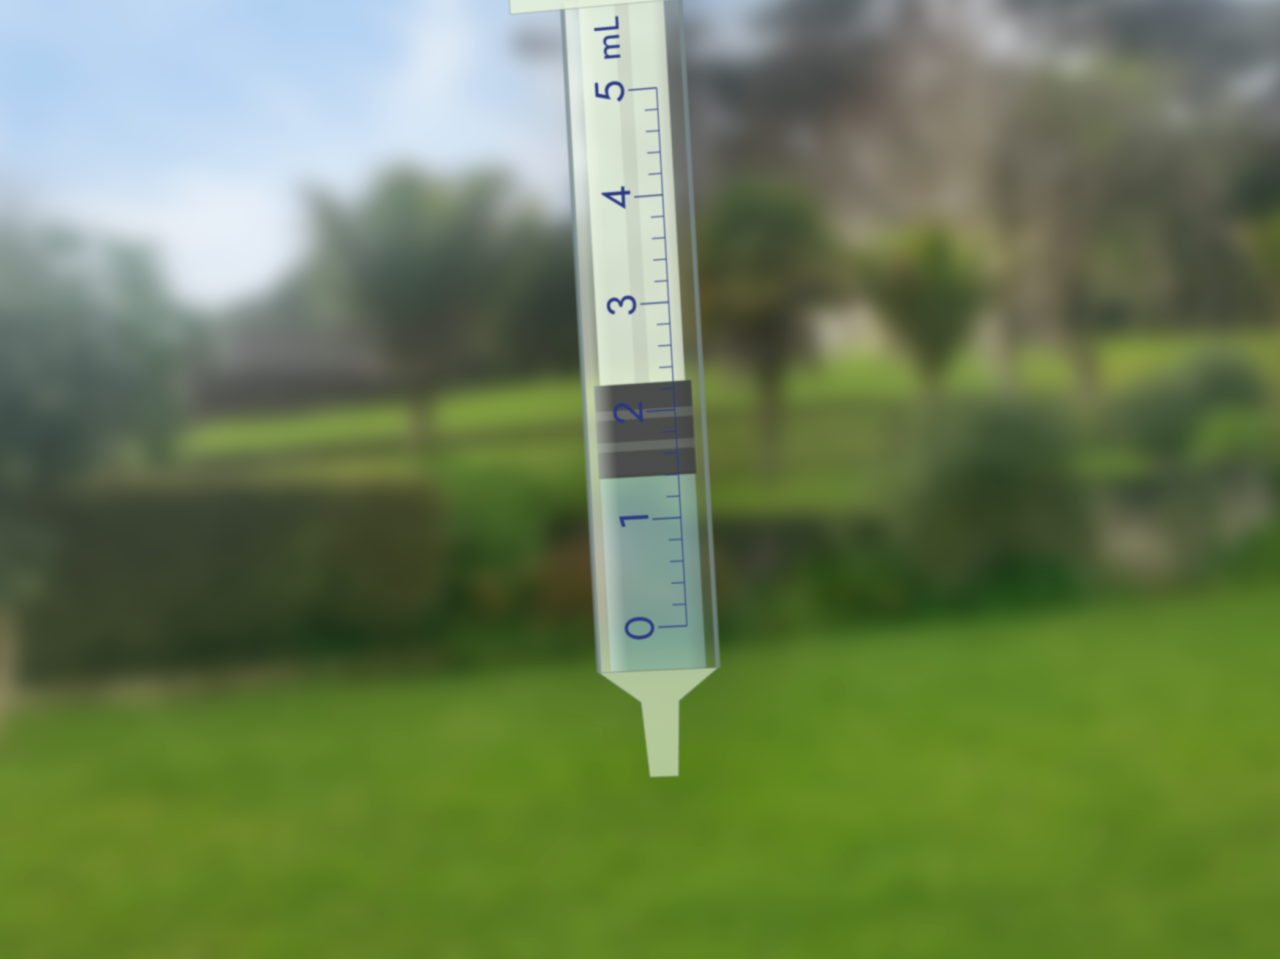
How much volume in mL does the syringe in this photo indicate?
1.4 mL
